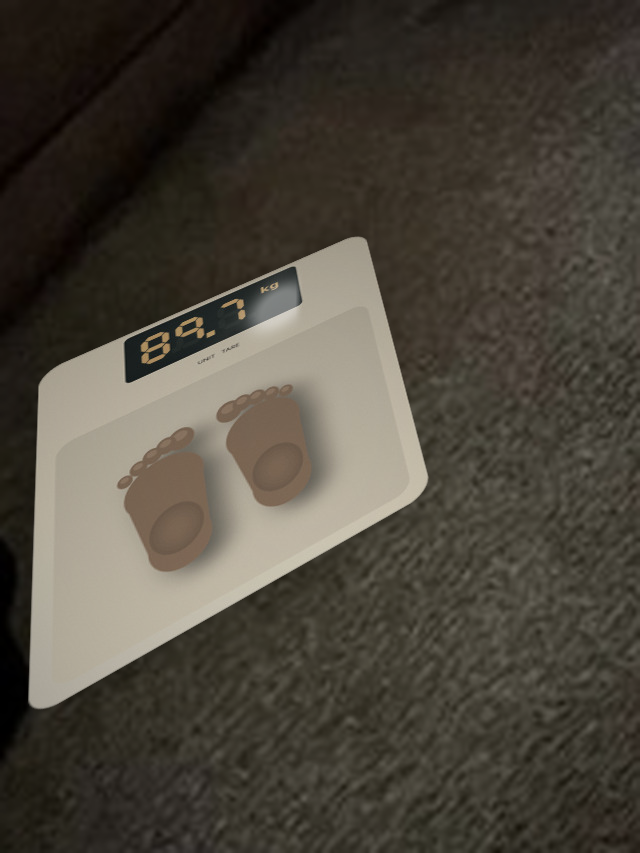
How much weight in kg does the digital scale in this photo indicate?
89.7 kg
